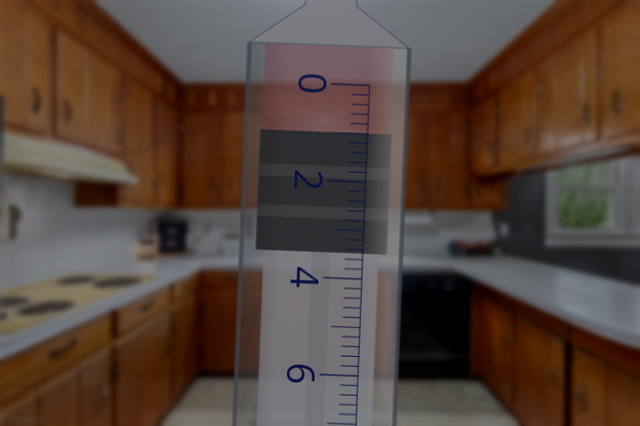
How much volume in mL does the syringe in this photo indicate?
1 mL
